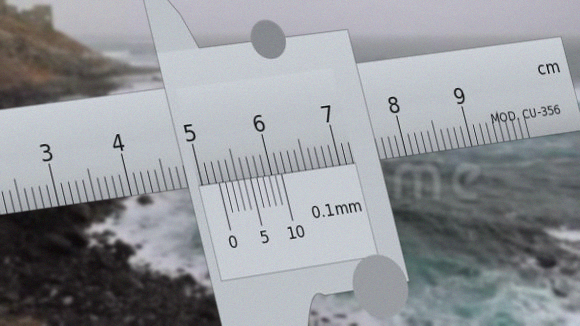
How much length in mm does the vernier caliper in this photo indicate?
52.4 mm
